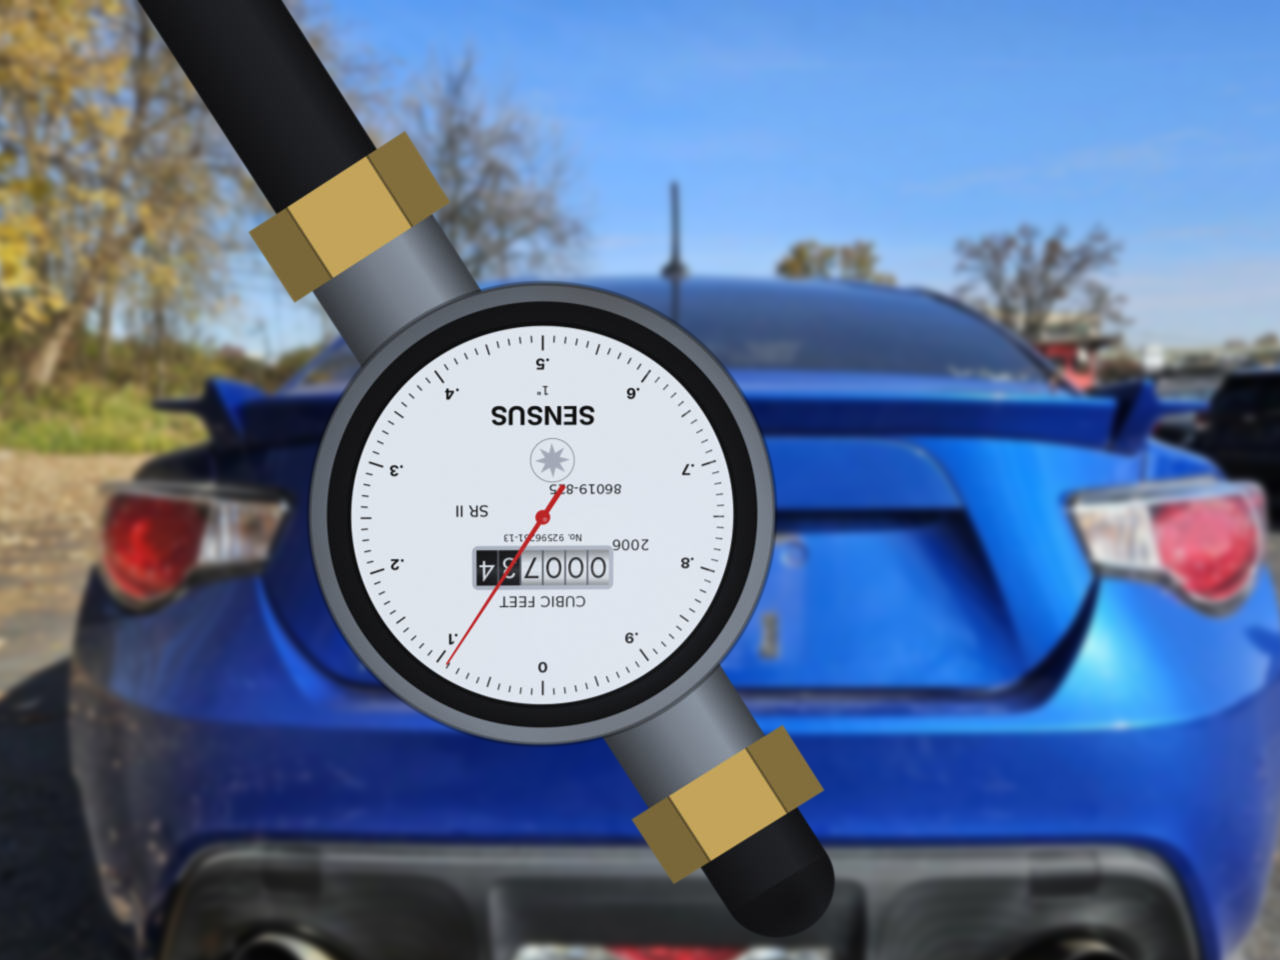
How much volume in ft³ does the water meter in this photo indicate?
734.09 ft³
